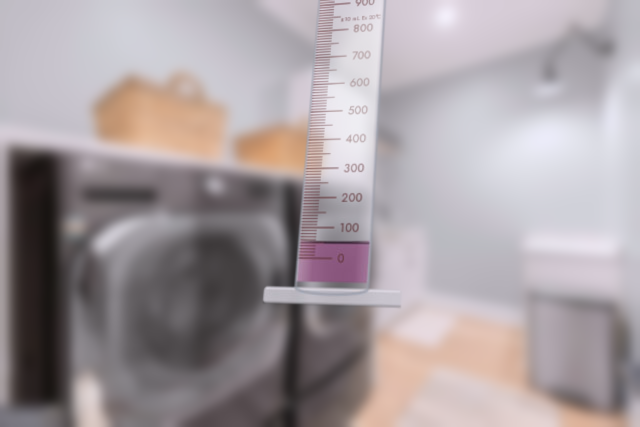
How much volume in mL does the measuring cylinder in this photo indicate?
50 mL
